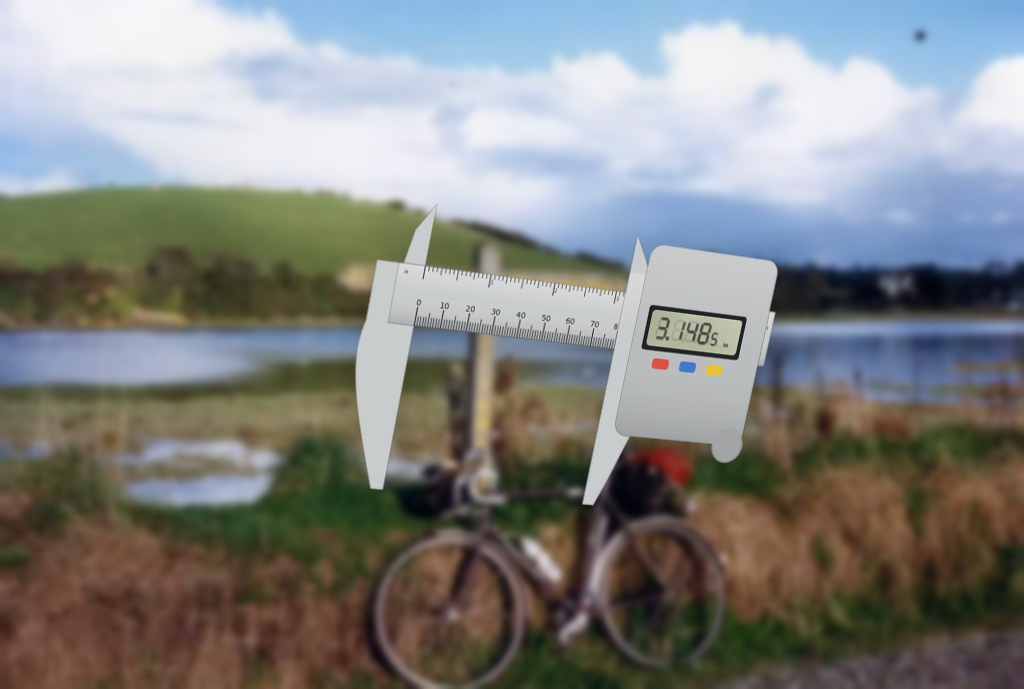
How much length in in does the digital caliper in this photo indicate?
3.1485 in
